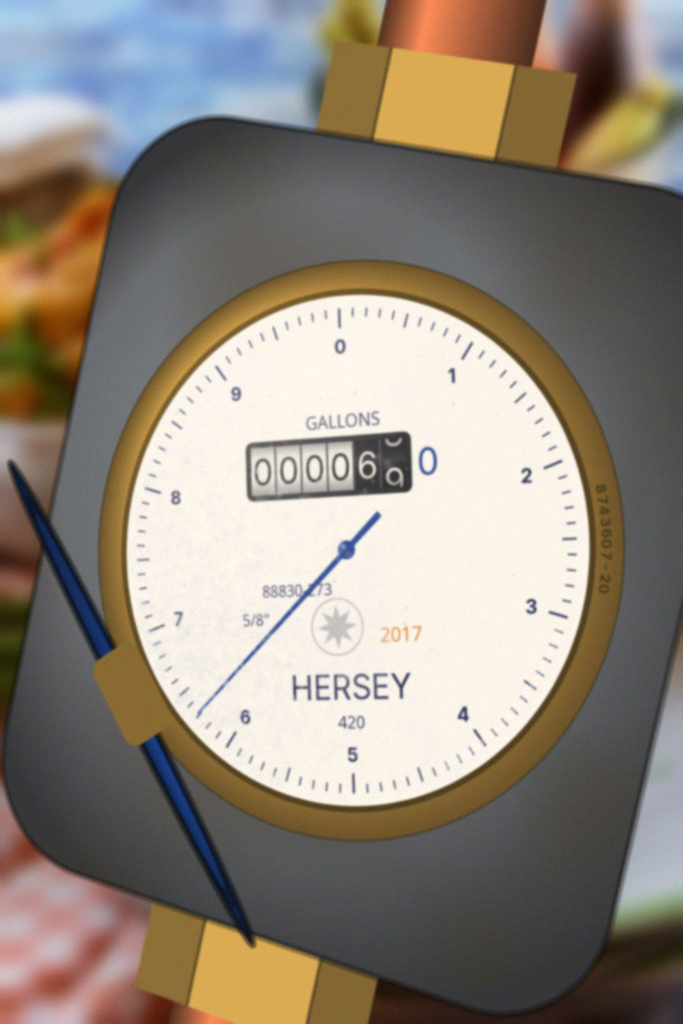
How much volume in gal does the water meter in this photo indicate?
686.3 gal
